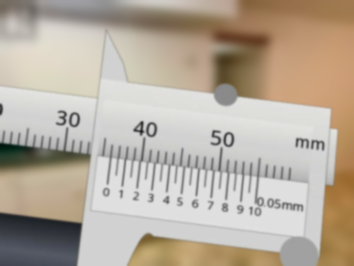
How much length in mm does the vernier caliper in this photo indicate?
36.0 mm
